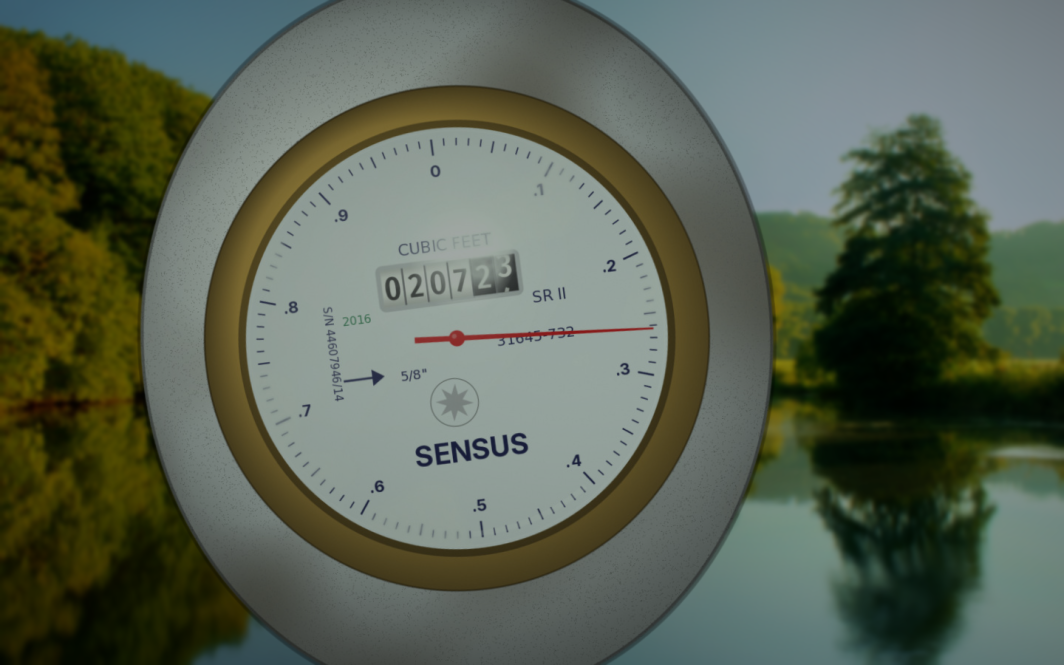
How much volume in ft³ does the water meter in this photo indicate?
20723.26 ft³
